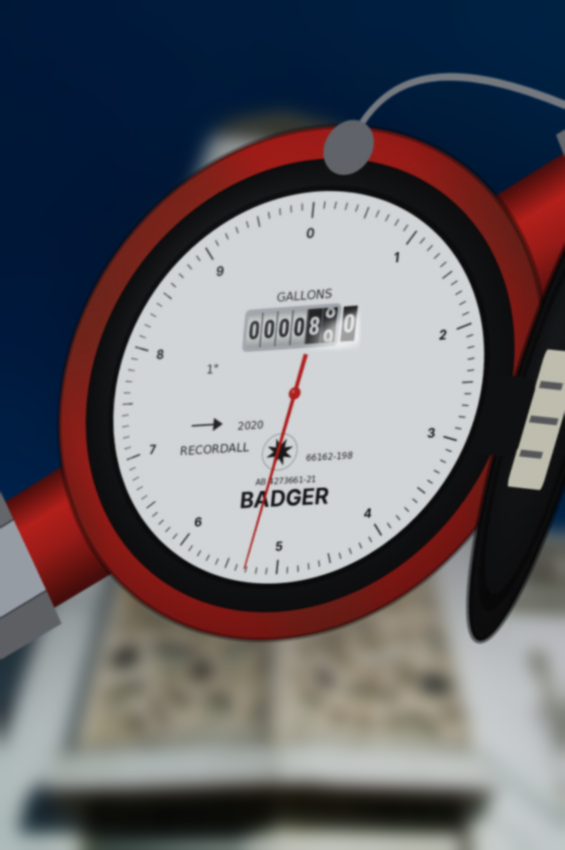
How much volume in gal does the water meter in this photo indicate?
885.3 gal
